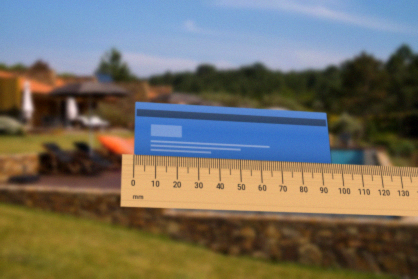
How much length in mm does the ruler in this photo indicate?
95 mm
